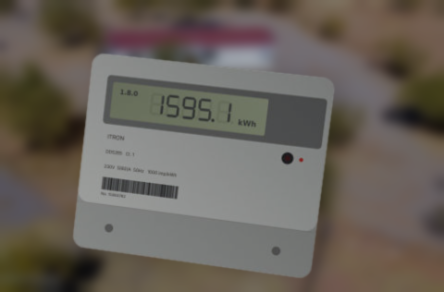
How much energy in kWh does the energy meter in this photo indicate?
1595.1 kWh
